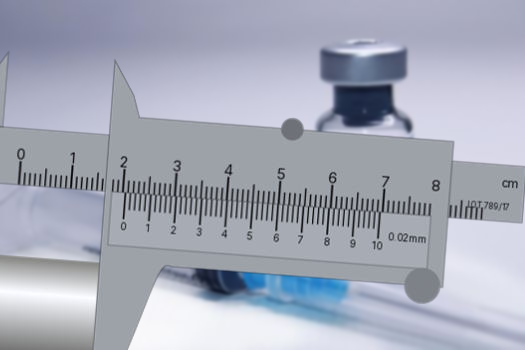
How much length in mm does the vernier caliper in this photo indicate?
20.5 mm
